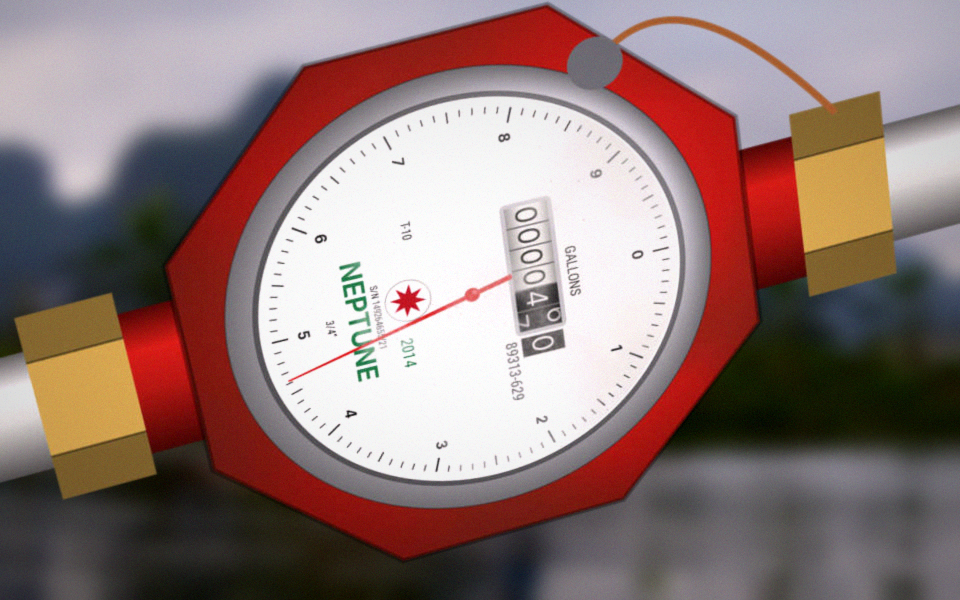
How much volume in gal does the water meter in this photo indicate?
464.6 gal
